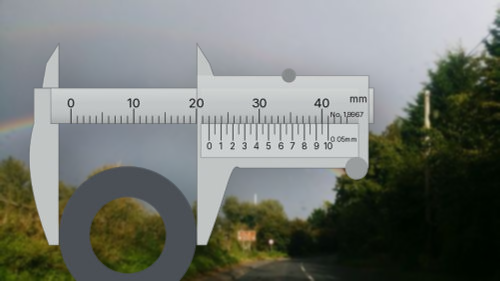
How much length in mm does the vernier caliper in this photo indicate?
22.0 mm
